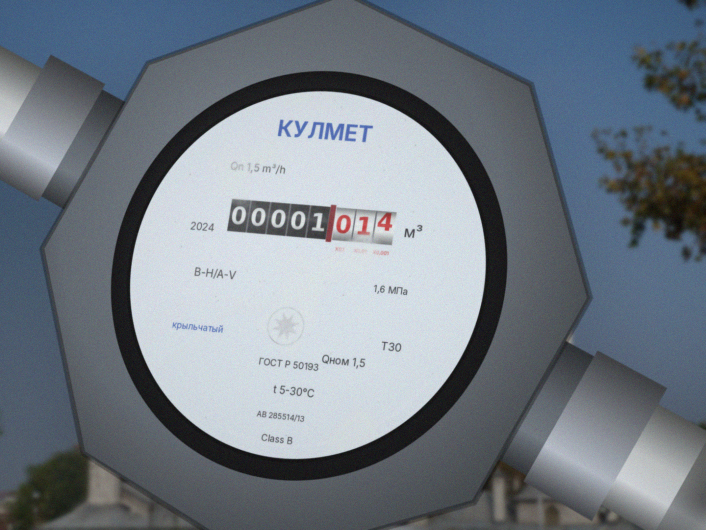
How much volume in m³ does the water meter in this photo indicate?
1.014 m³
